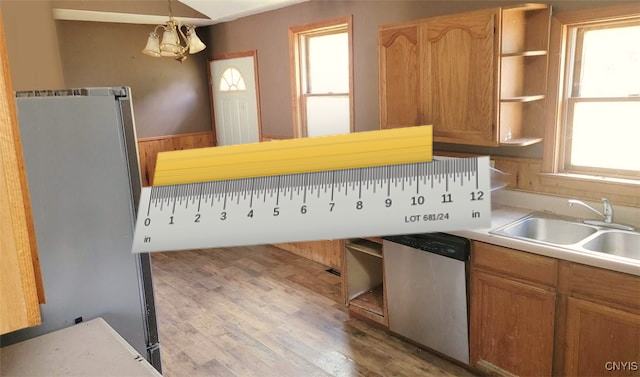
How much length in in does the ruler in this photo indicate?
10.5 in
